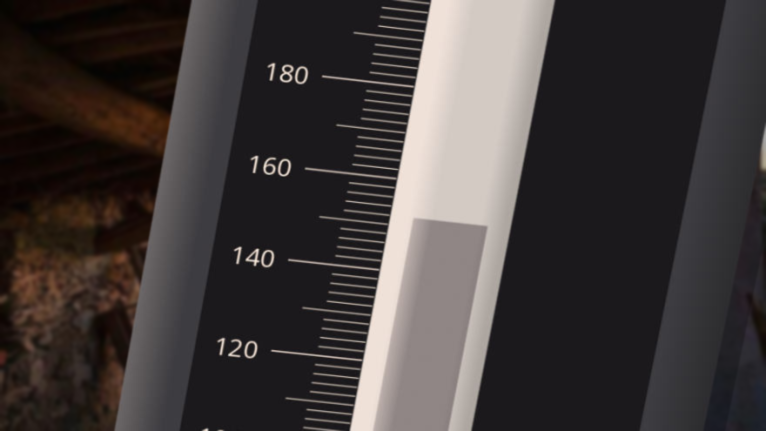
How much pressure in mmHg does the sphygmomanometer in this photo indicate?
152 mmHg
